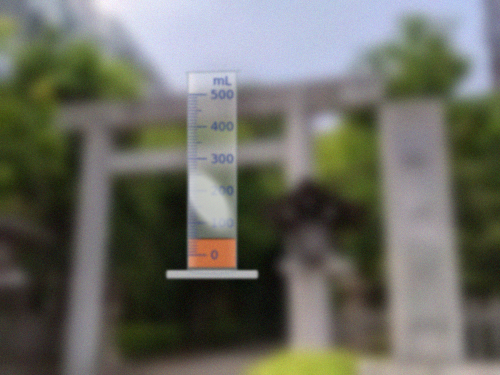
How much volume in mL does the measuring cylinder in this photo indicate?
50 mL
